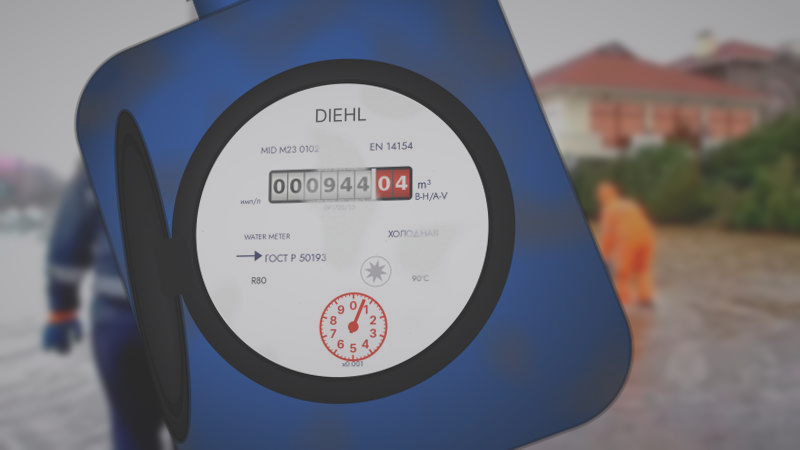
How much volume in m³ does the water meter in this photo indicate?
944.040 m³
